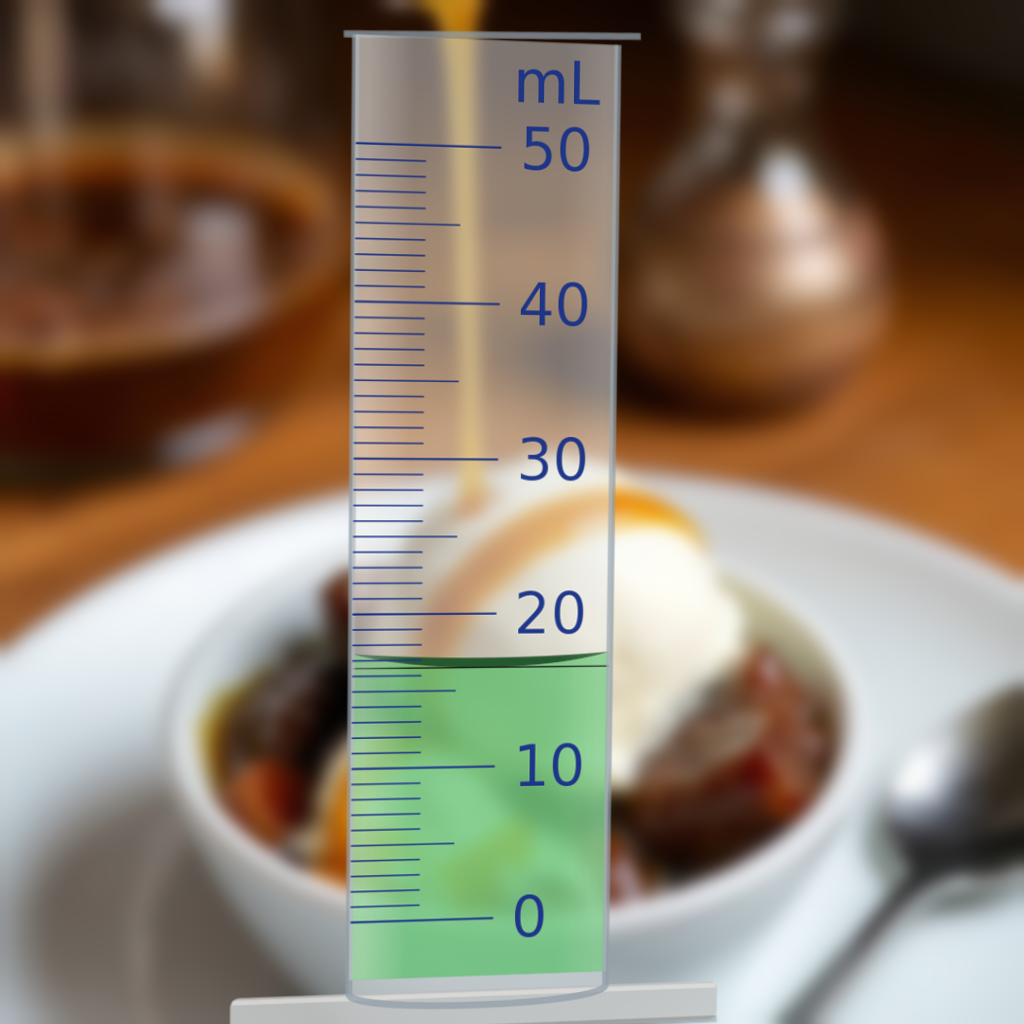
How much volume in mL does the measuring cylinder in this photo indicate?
16.5 mL
